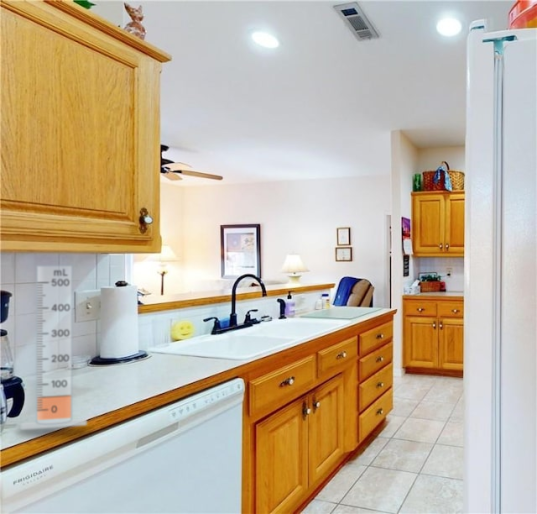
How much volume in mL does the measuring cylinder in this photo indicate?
50 mL
